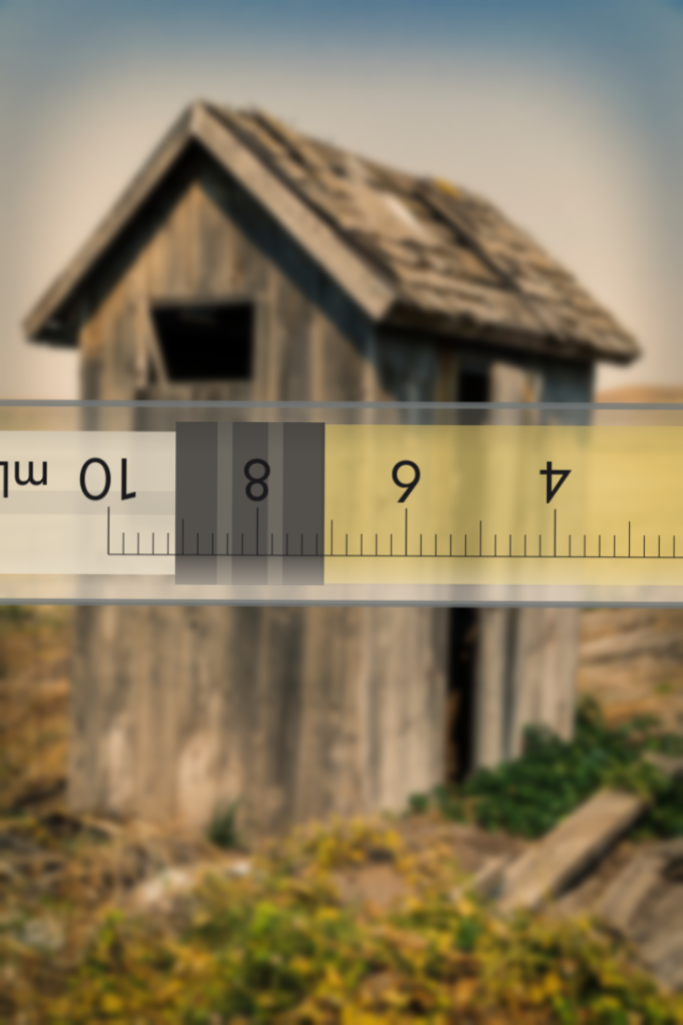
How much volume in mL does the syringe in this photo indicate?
7.1 mL
